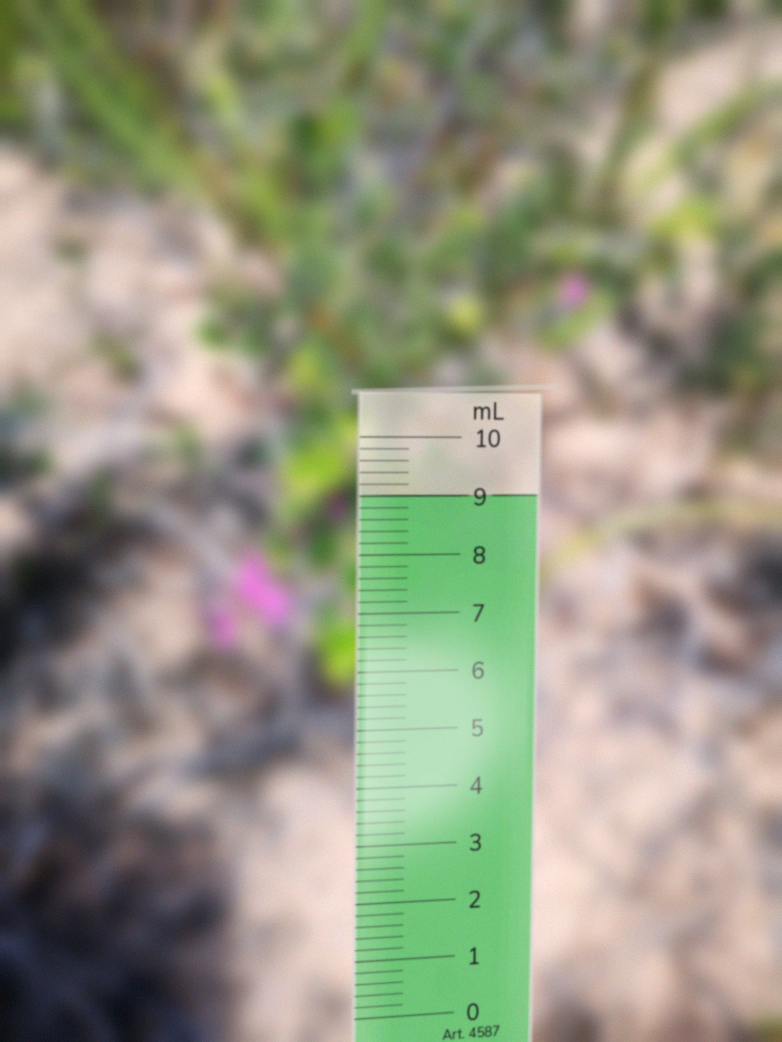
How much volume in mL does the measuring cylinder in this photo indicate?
9 mL
